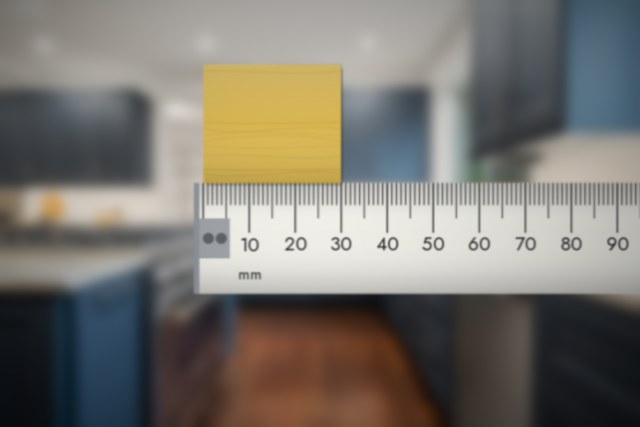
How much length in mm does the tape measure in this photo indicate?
30 mm
